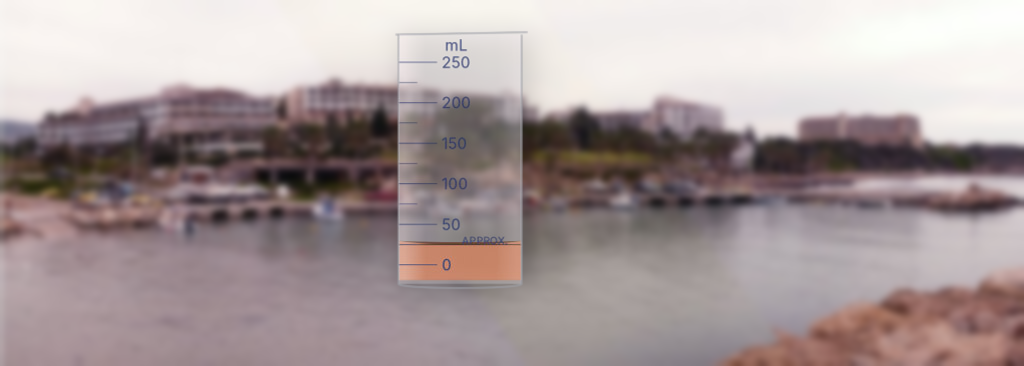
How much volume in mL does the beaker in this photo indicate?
25 mL
